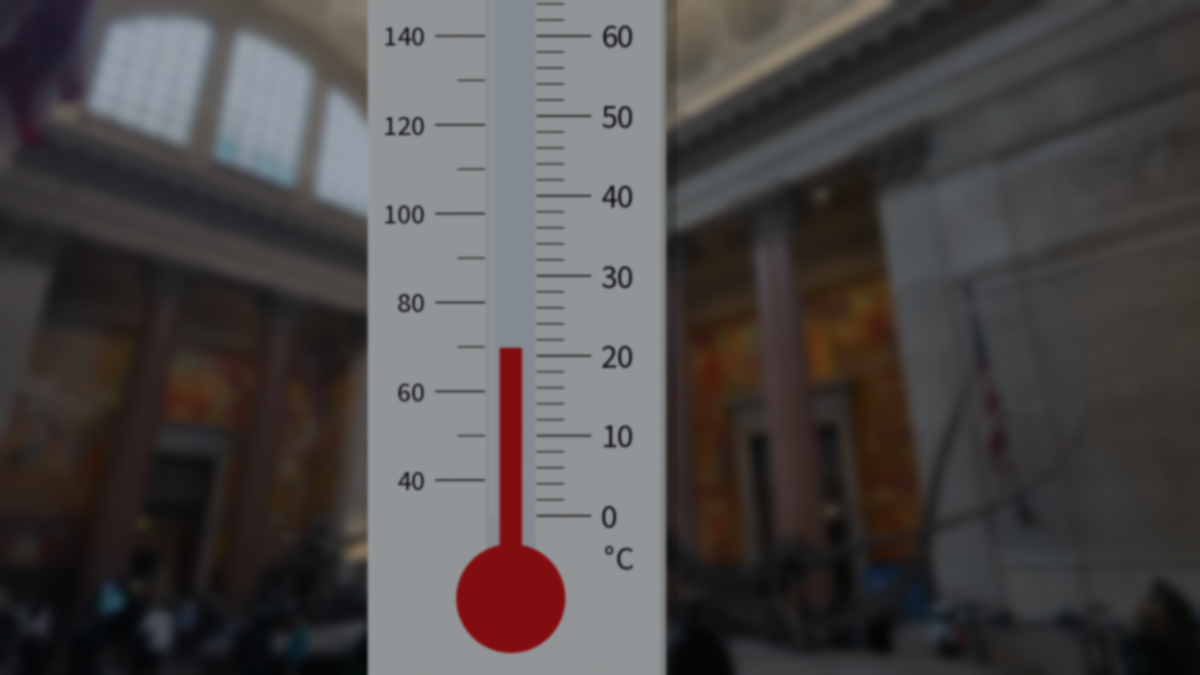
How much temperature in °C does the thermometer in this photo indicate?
21 °C
